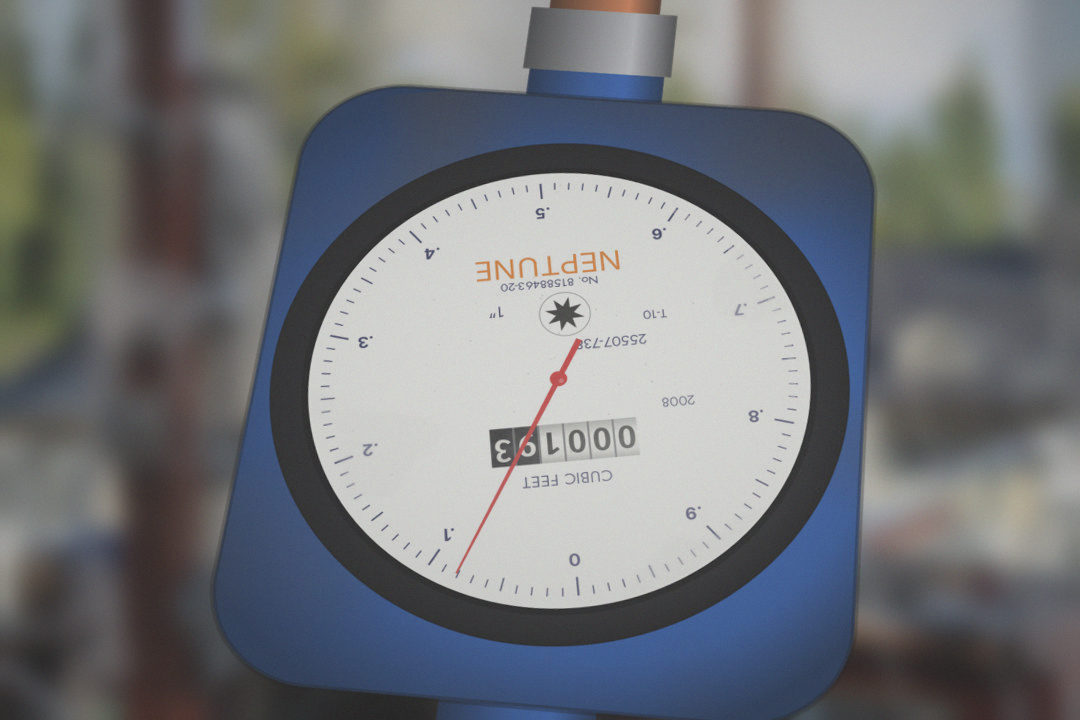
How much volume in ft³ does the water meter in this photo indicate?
193.08 ft³
